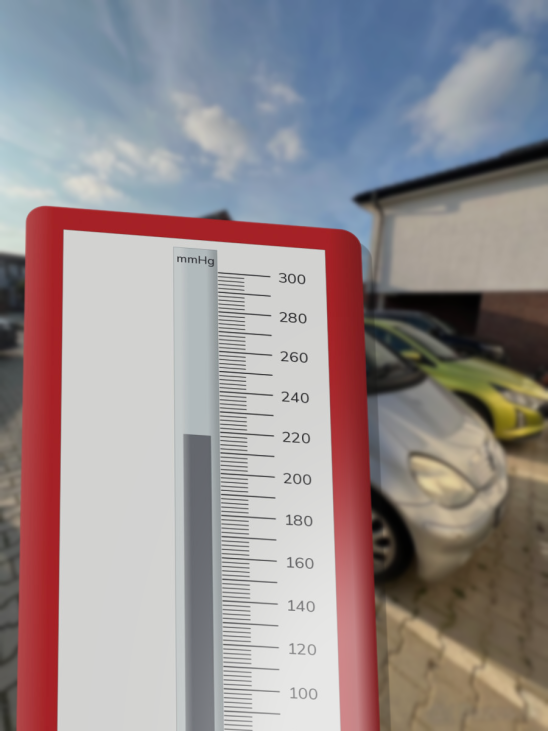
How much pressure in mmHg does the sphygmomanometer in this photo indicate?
218 mmHg
